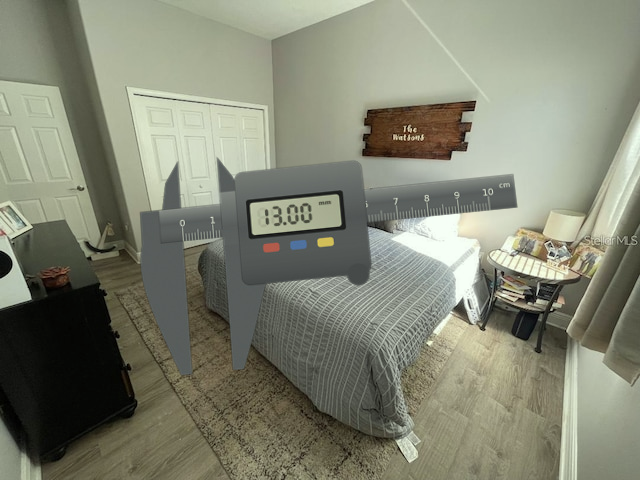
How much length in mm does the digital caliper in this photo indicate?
13.00 mm
